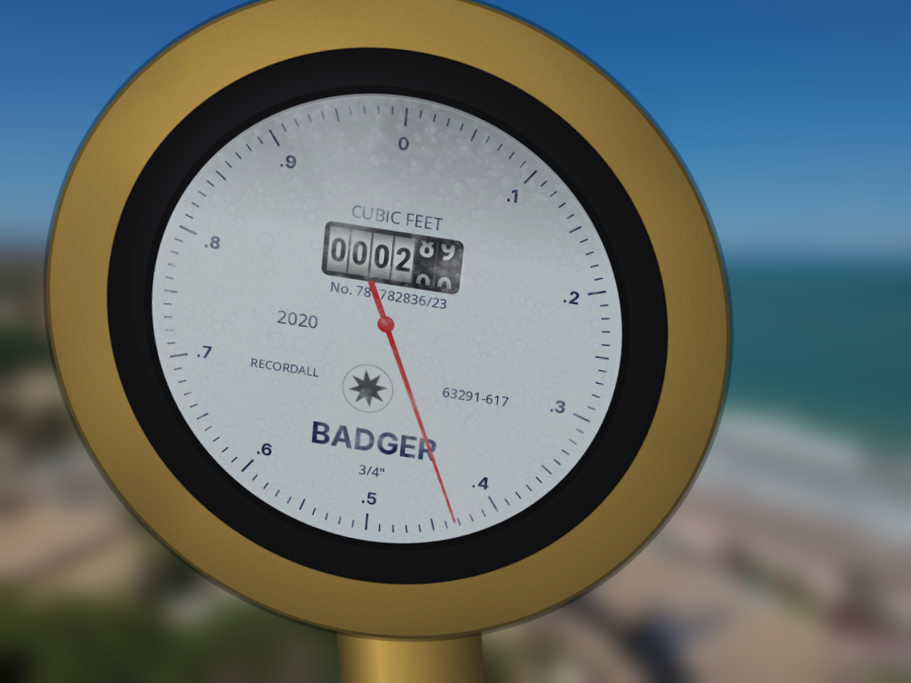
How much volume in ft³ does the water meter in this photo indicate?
289.43 ft³
